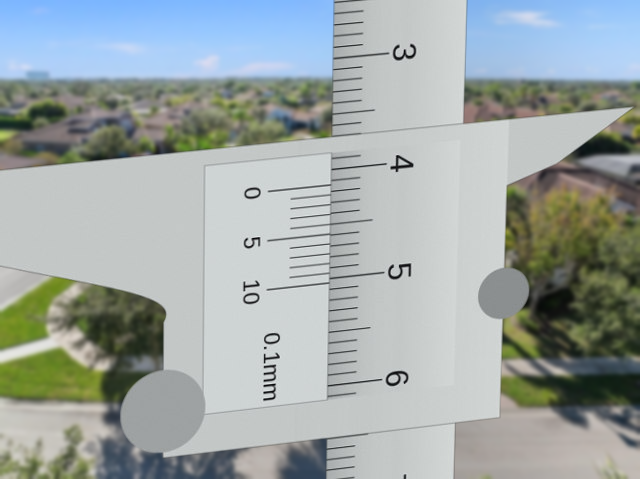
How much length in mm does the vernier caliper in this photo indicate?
41.4 mm
